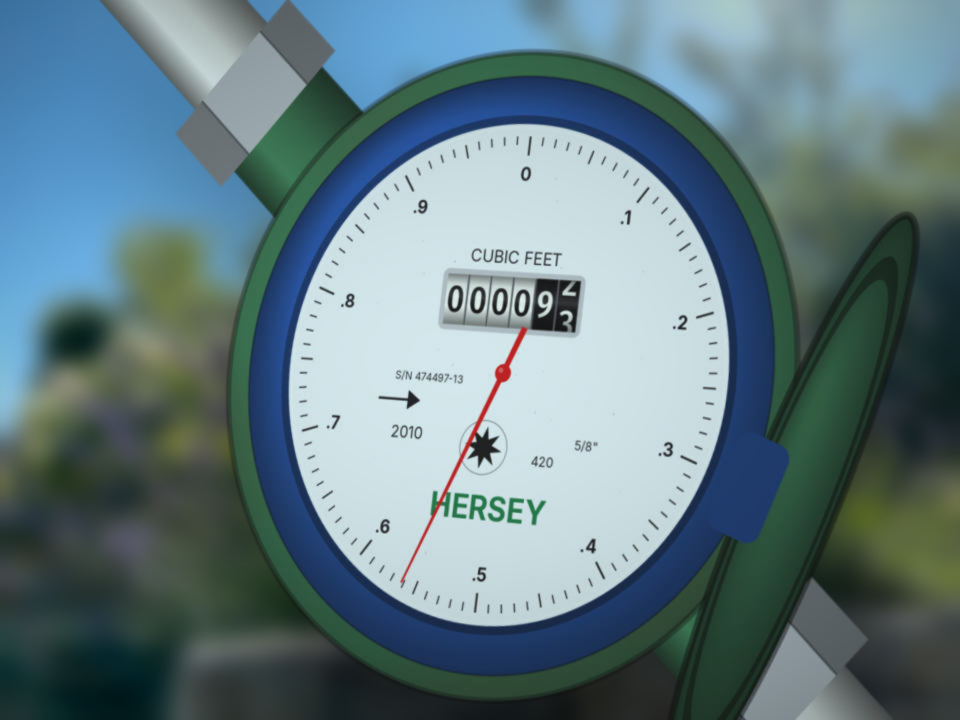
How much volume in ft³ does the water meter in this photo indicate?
92.56 ft³
